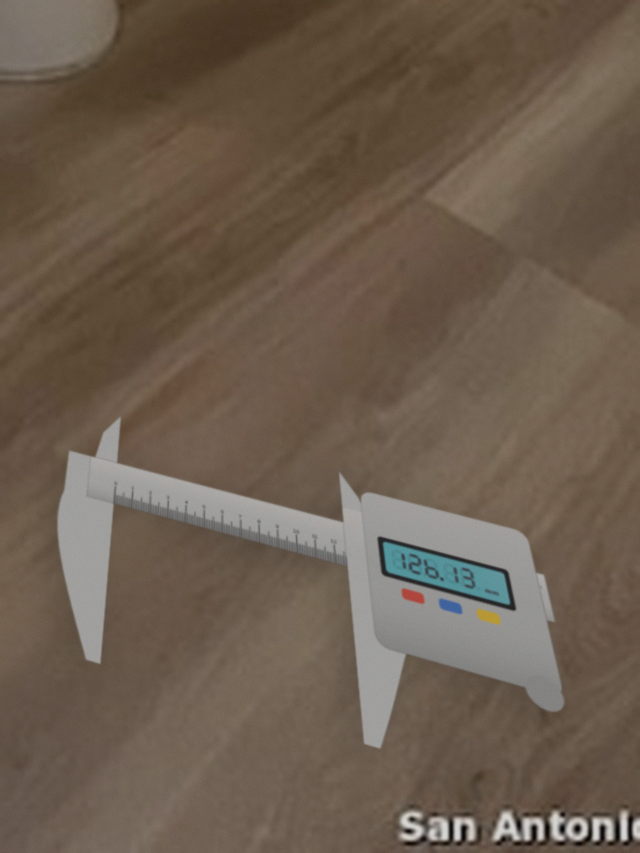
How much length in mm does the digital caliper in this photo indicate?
126.13 mm
